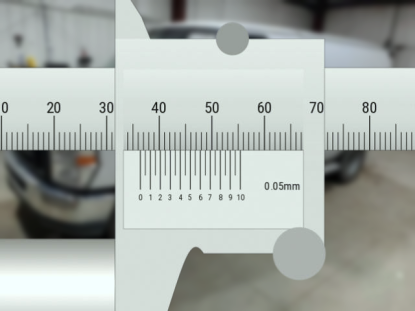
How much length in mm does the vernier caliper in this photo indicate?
36.4 mm
